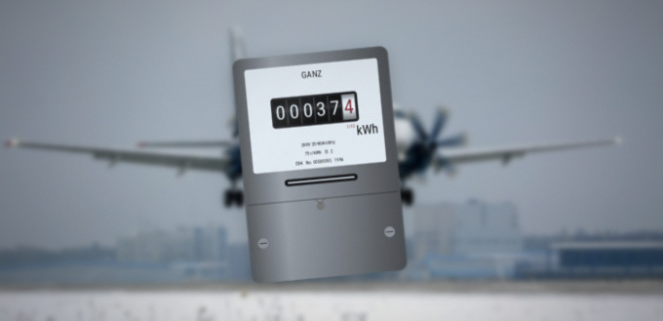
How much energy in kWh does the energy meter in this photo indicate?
37.4 kWh
